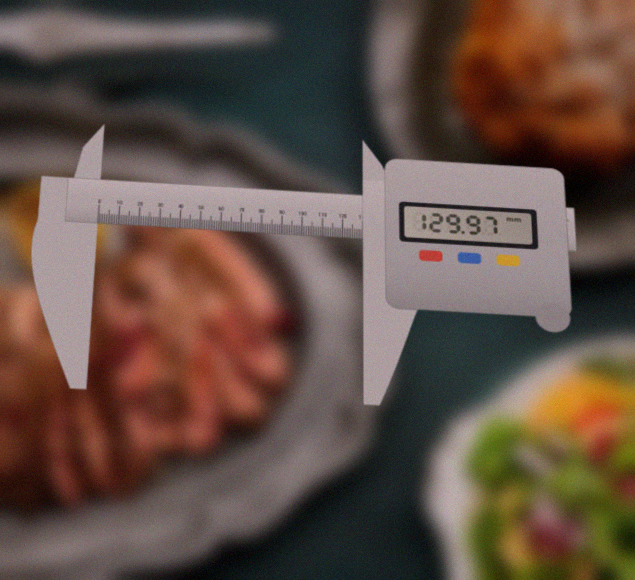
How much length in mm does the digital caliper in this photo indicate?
129.97 mm
